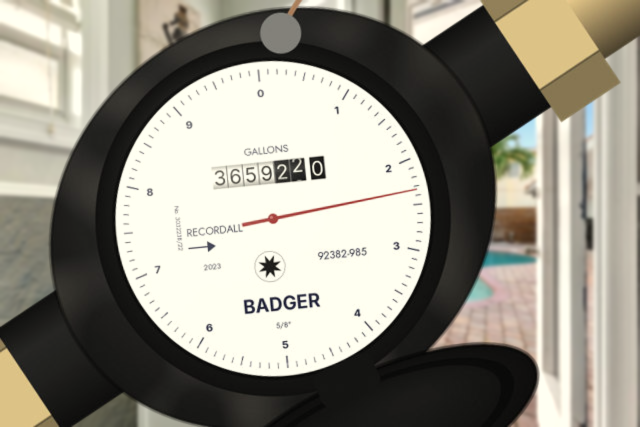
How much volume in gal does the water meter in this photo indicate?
3659222.3 gal
